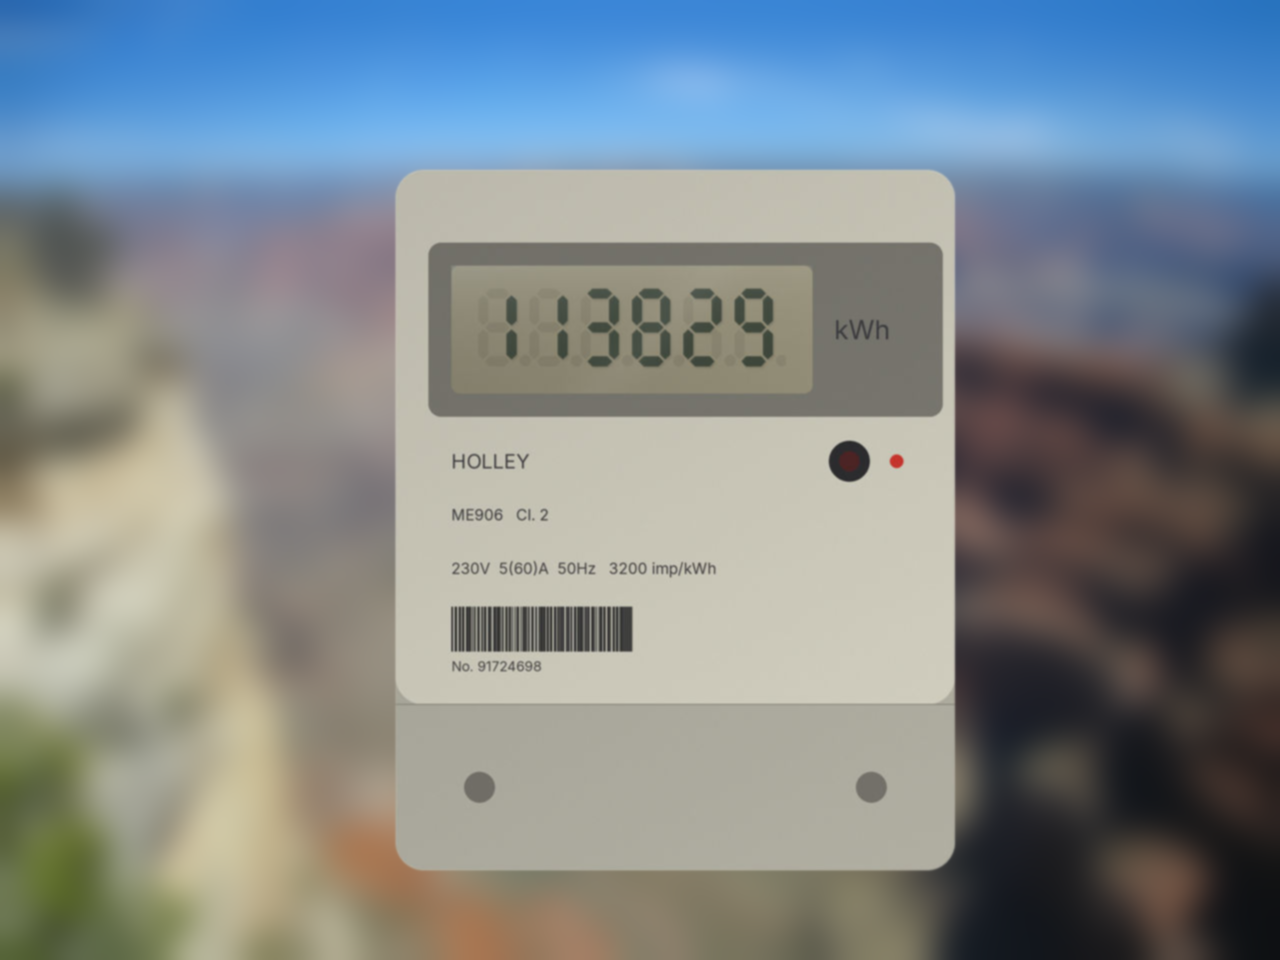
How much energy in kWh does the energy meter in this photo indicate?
113829 kWh
